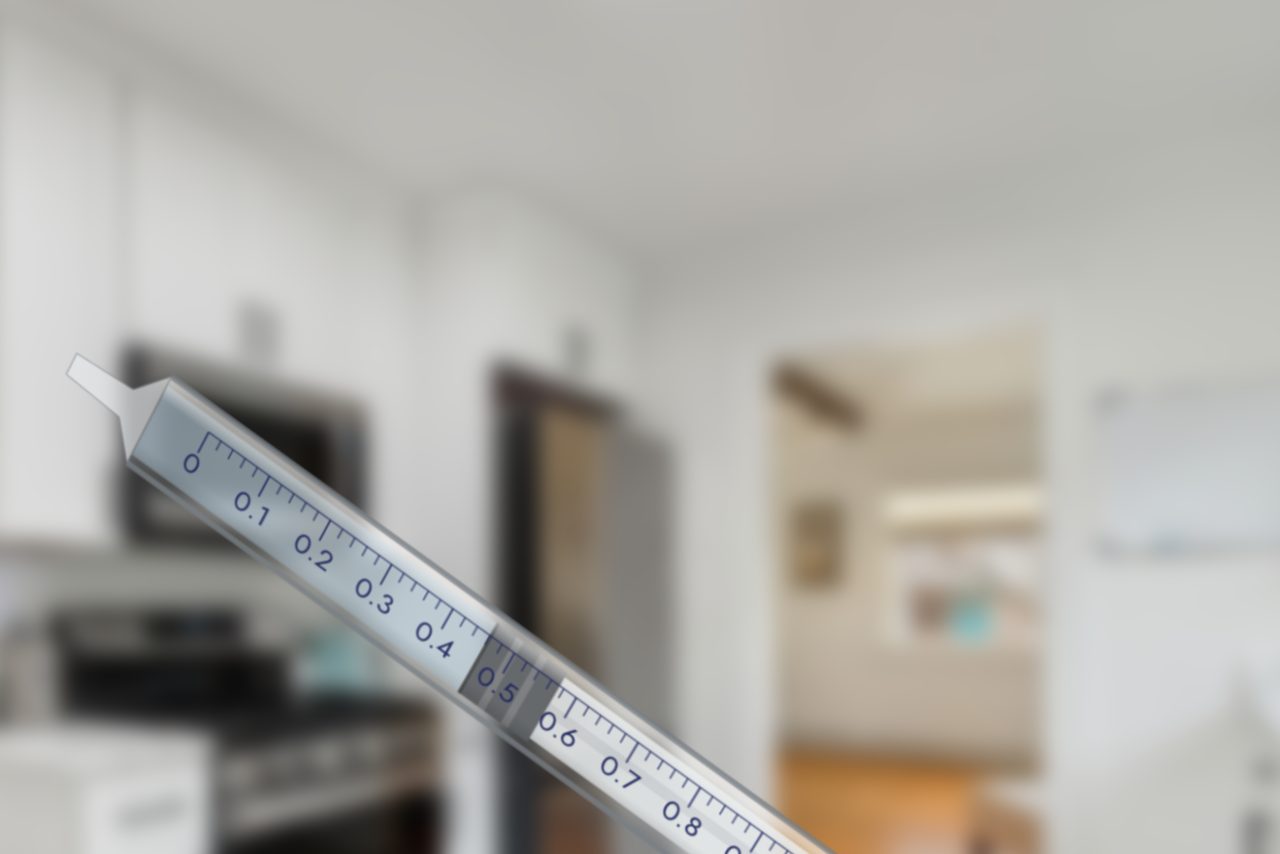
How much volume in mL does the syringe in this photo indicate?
0.46 mL
